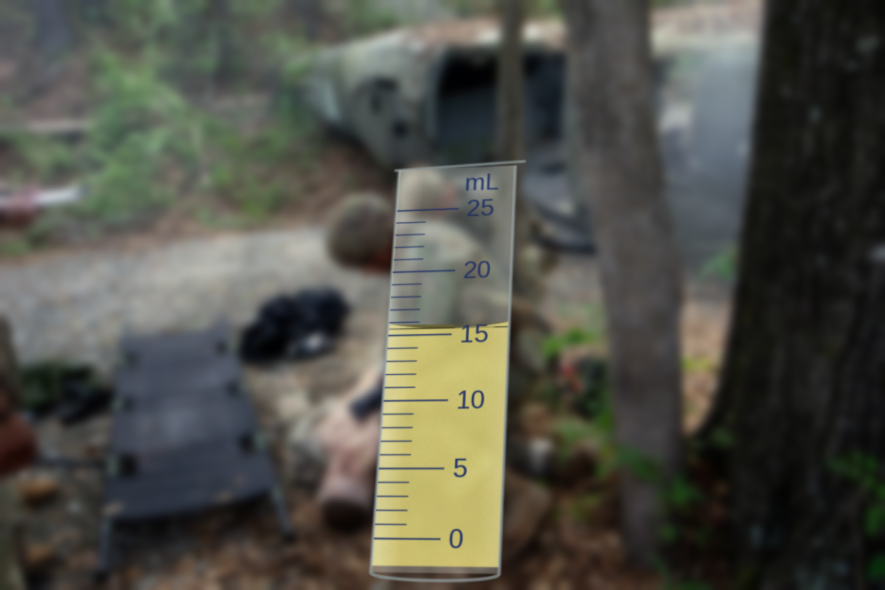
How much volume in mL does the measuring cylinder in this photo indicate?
15.5 mL
